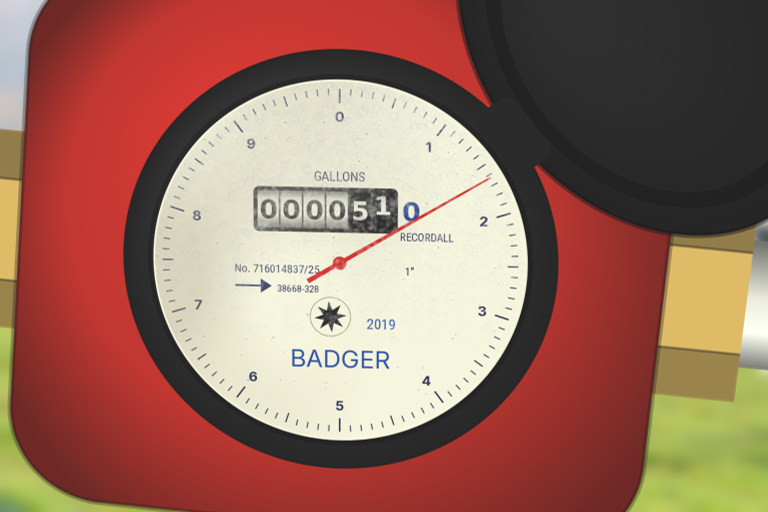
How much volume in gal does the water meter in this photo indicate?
511.6 gal
